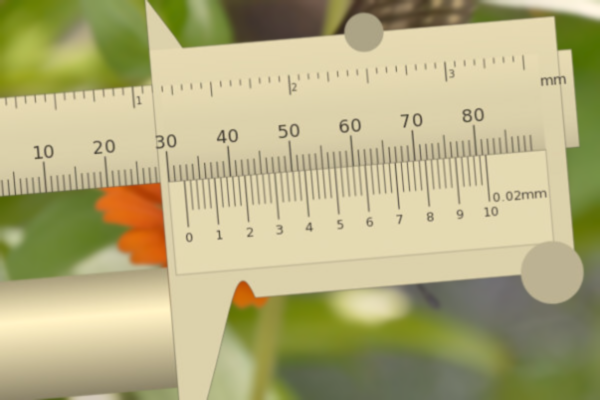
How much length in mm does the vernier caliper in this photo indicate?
32.5 mm
